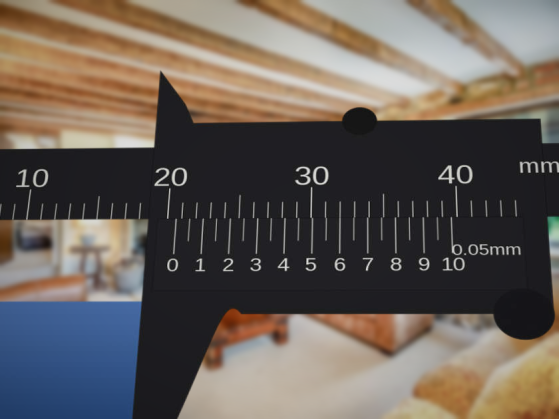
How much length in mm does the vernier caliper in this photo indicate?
20.6 mm
